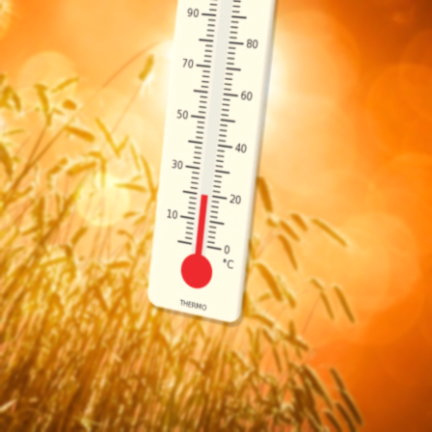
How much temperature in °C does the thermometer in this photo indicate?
20 °C
